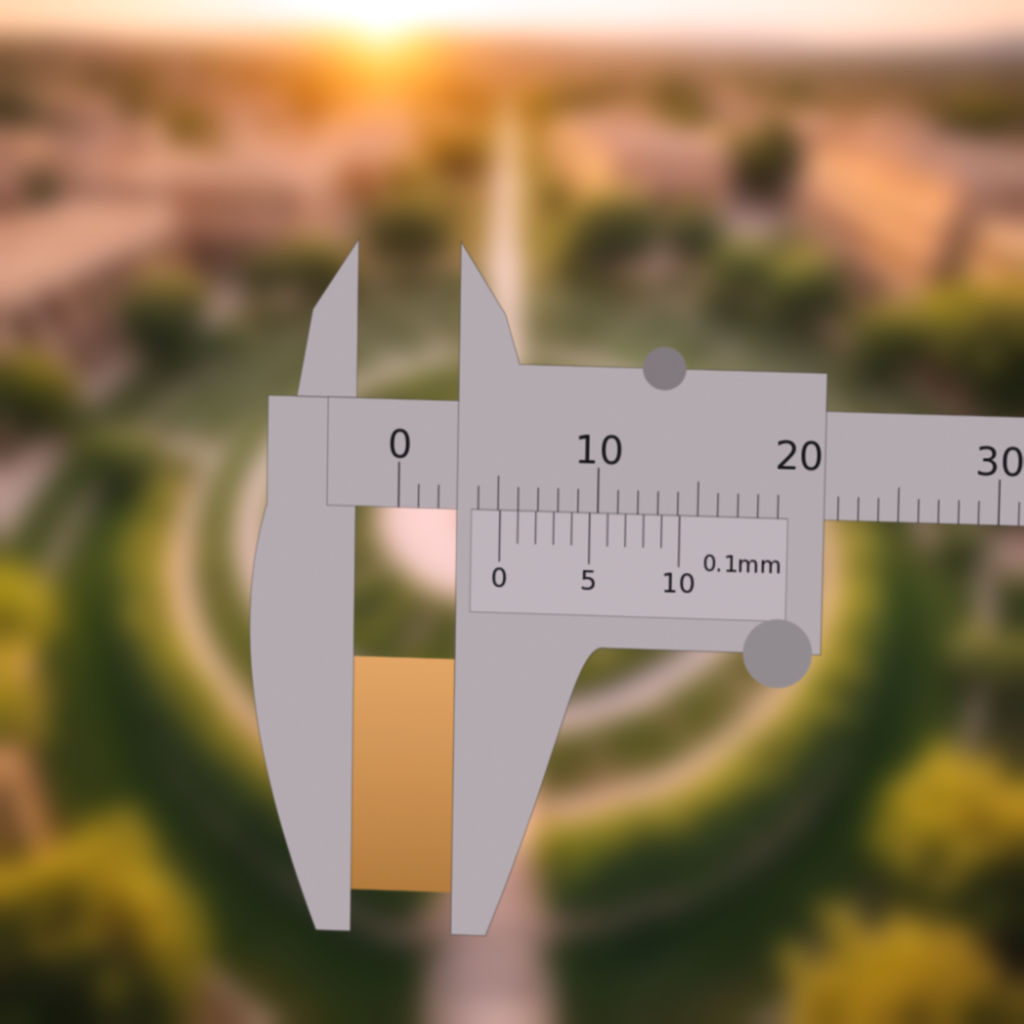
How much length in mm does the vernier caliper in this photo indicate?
5.1 mm
